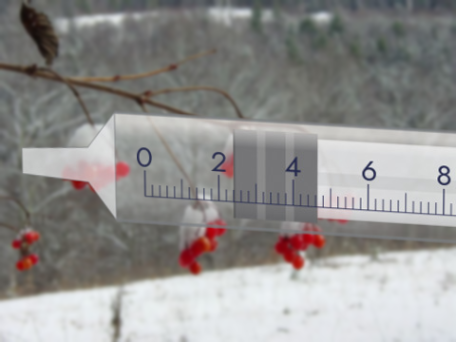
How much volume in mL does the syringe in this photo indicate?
2.4 mL
